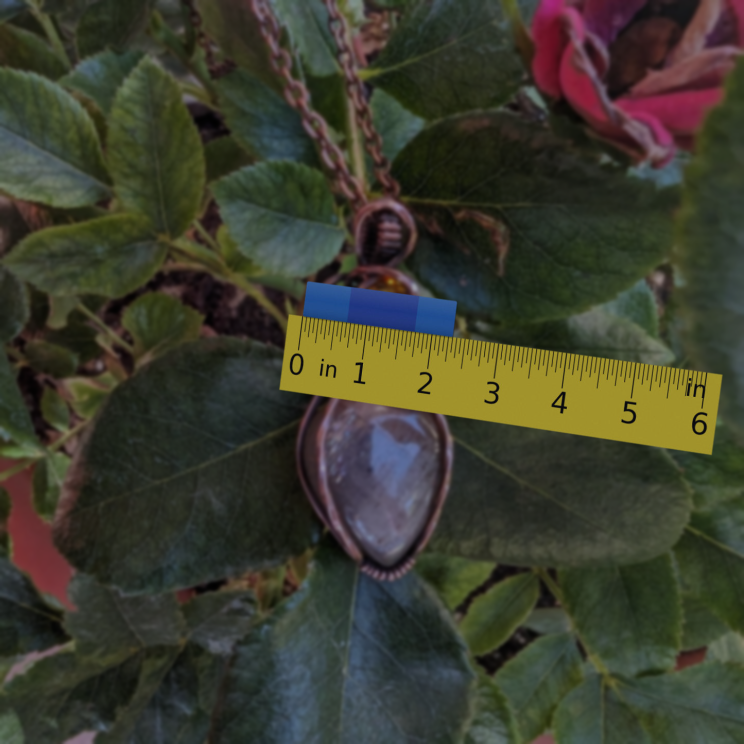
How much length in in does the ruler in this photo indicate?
2.3125 in
